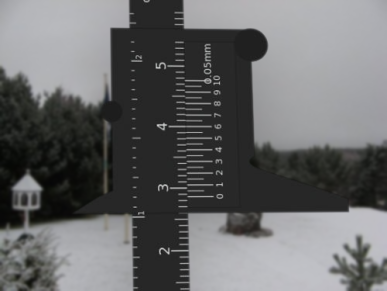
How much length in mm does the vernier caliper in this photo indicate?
28.6 mm
